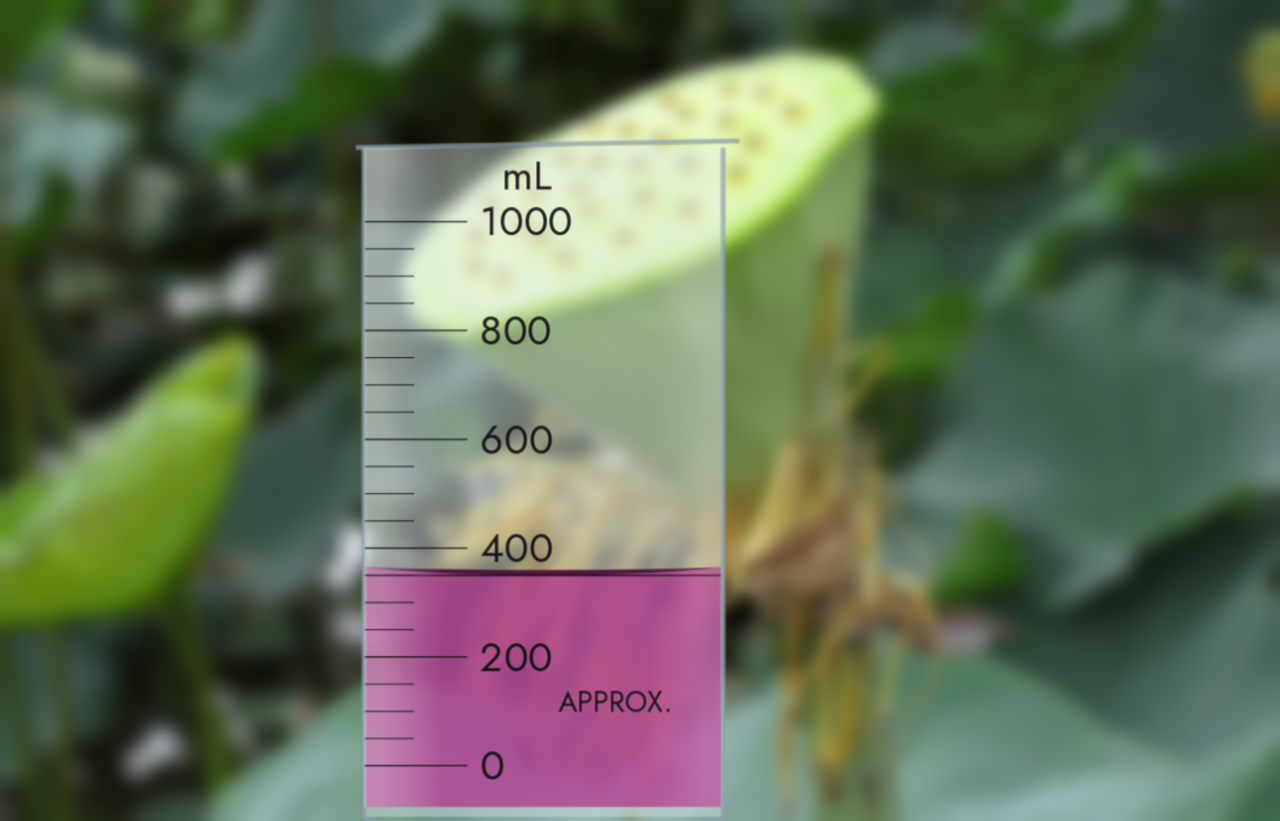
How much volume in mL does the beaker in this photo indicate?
350 mL
